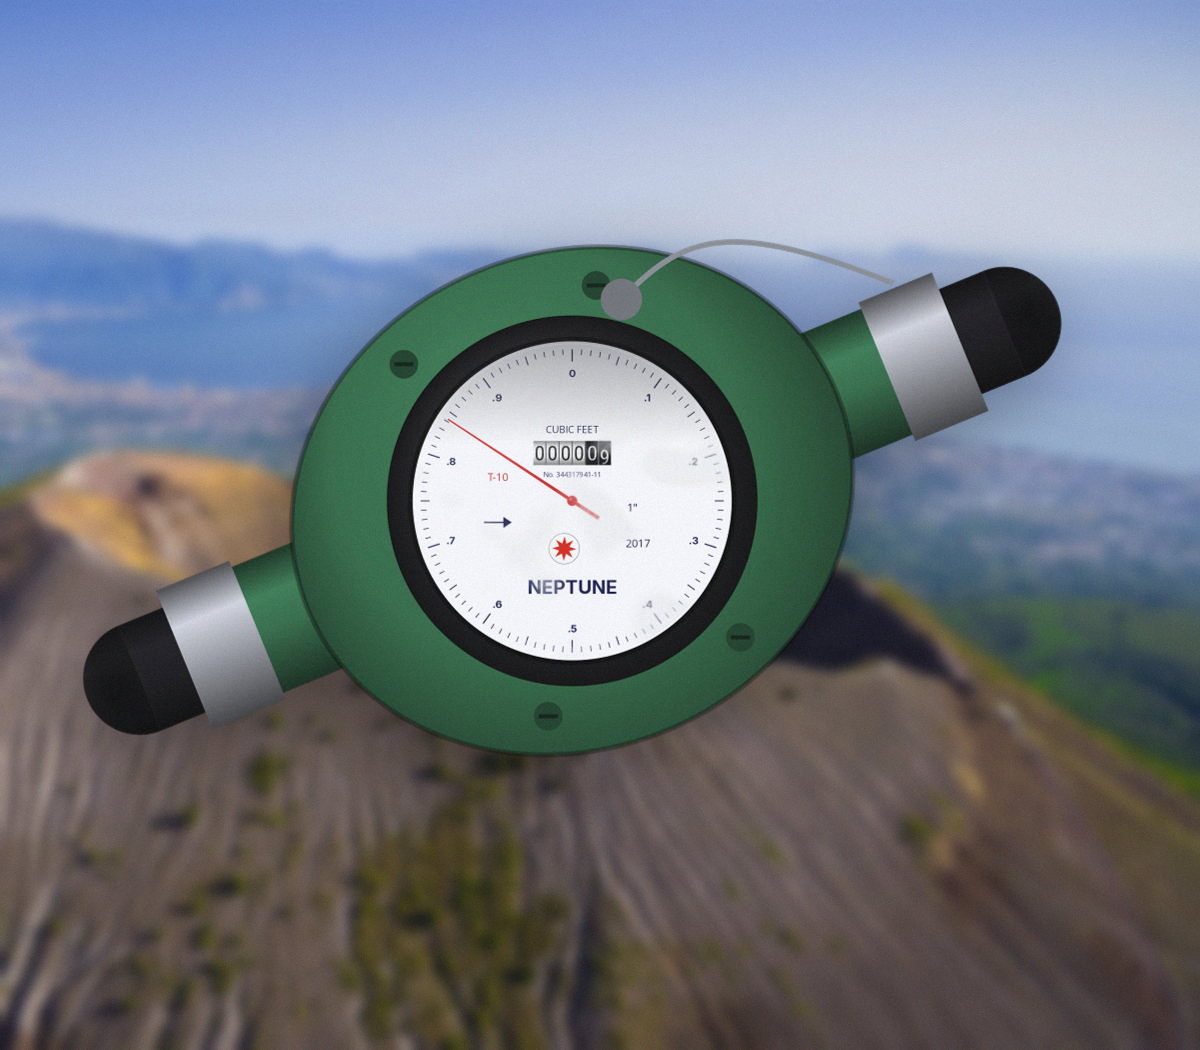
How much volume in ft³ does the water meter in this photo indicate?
8.84 ft³
